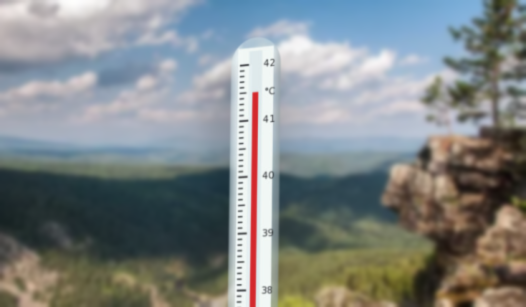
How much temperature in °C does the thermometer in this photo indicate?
41.5 °C
